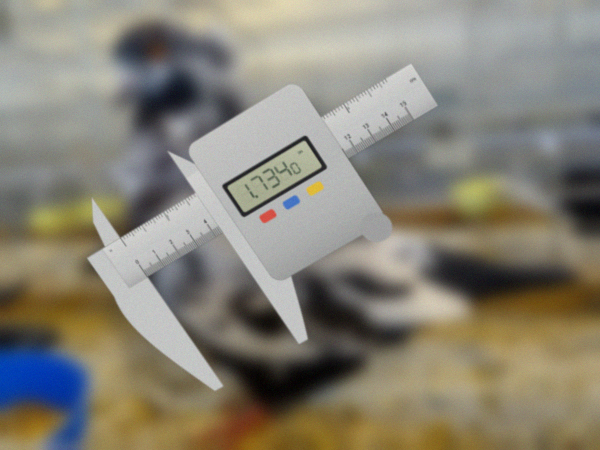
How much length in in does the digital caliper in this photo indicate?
1.7340 in
